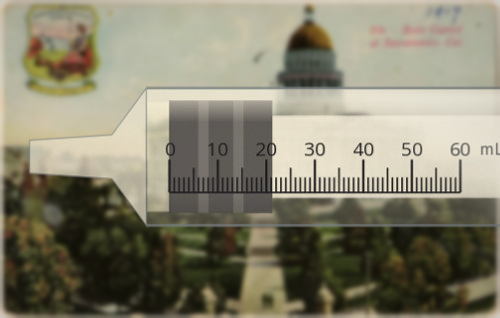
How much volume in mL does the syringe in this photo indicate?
0 mL
